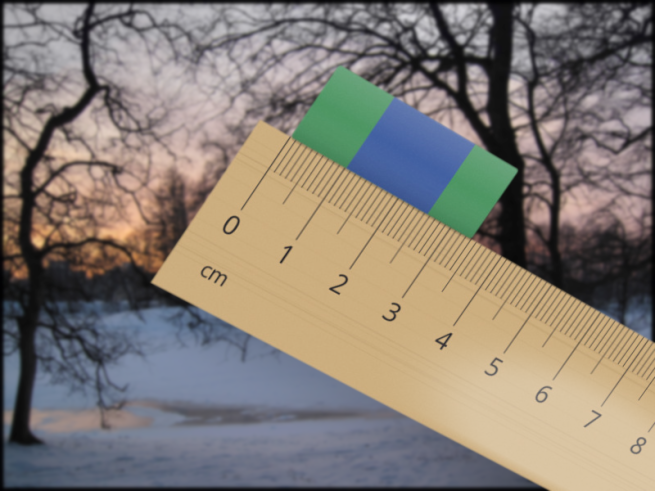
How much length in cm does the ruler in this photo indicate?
3.4 cm
